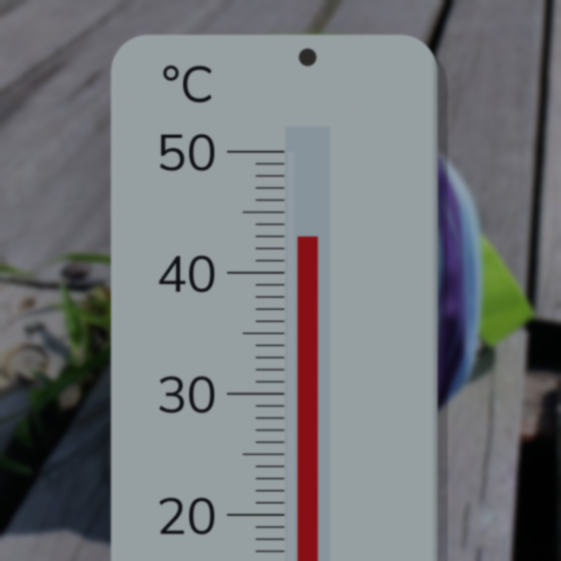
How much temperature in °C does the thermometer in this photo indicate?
43 °C
